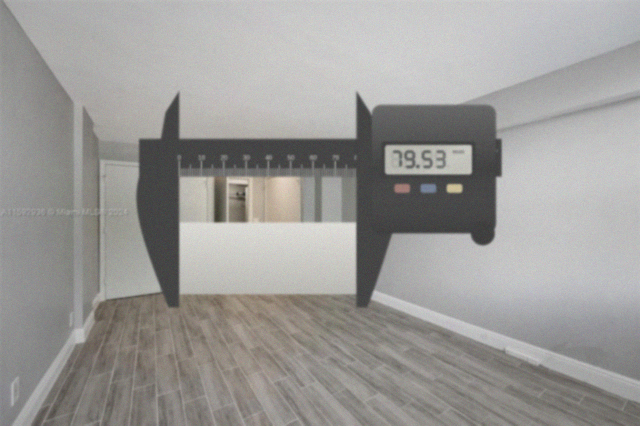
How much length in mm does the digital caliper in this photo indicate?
79.53 mm
